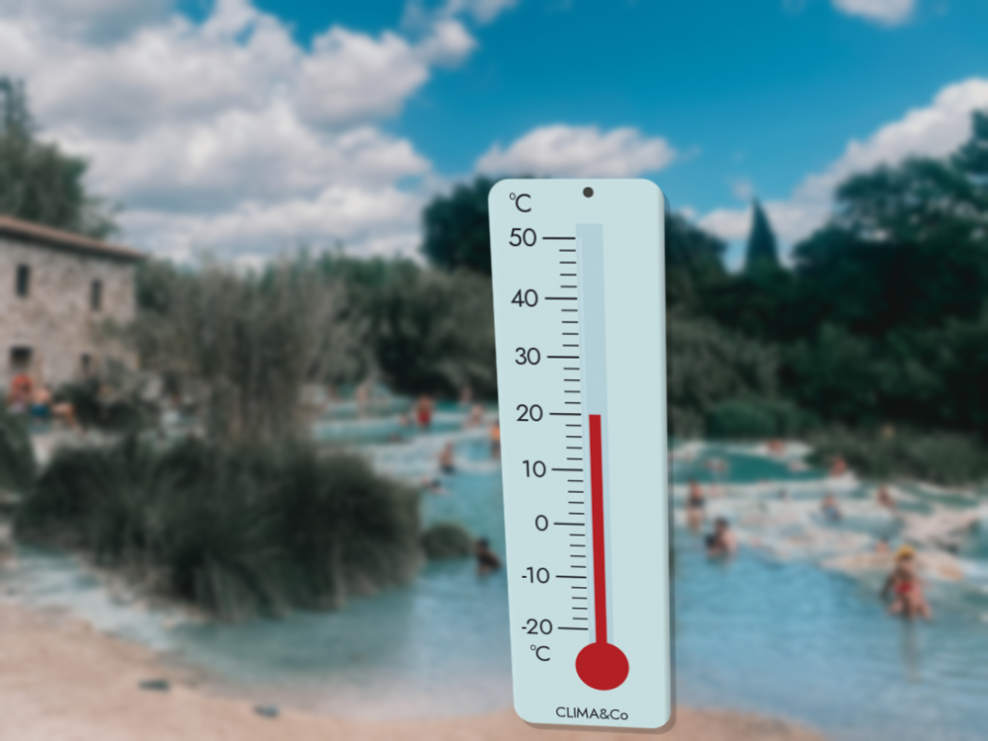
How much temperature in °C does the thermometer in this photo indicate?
20 °C
